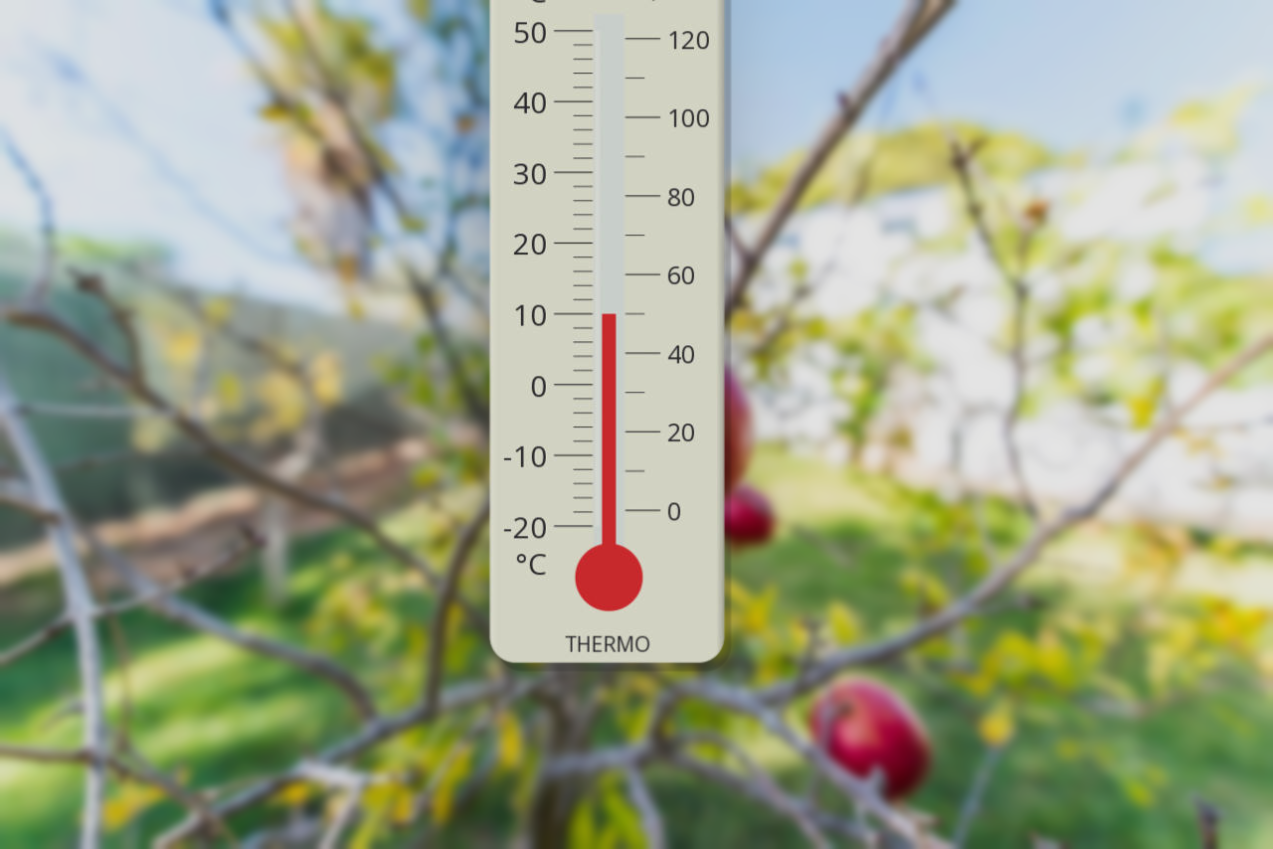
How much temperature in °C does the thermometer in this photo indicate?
10 °C
